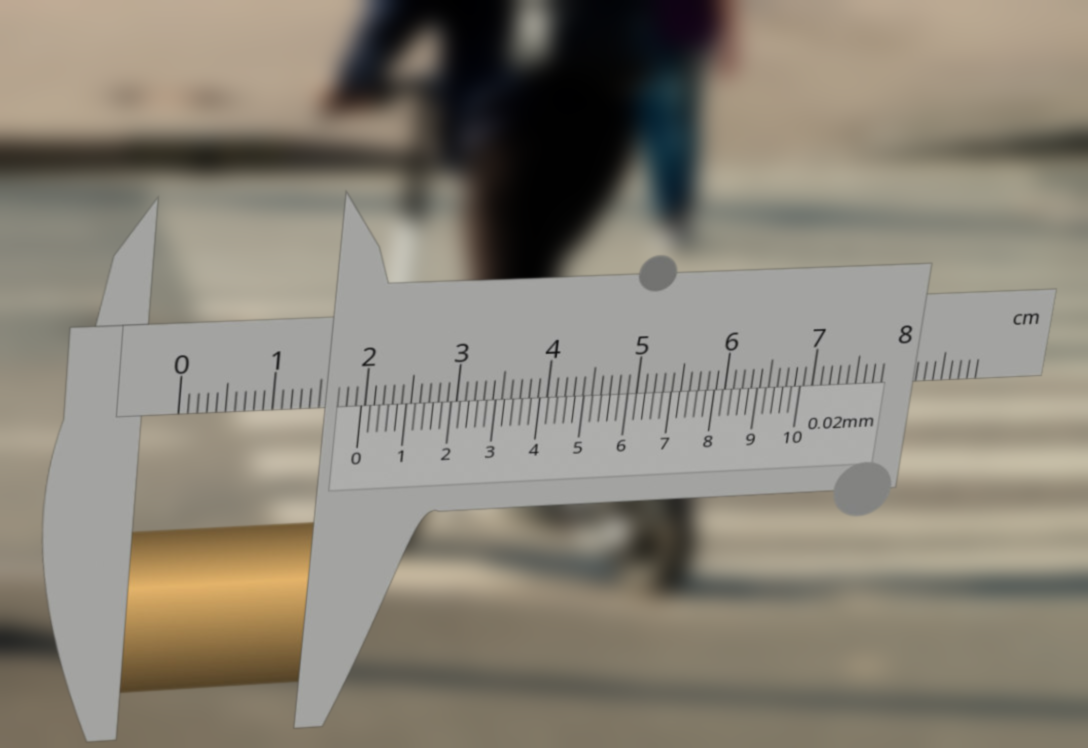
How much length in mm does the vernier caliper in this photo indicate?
19.6 mm
